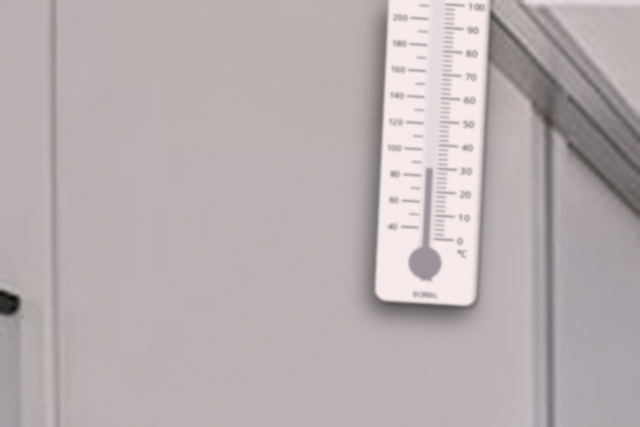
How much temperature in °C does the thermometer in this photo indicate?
30 °C
